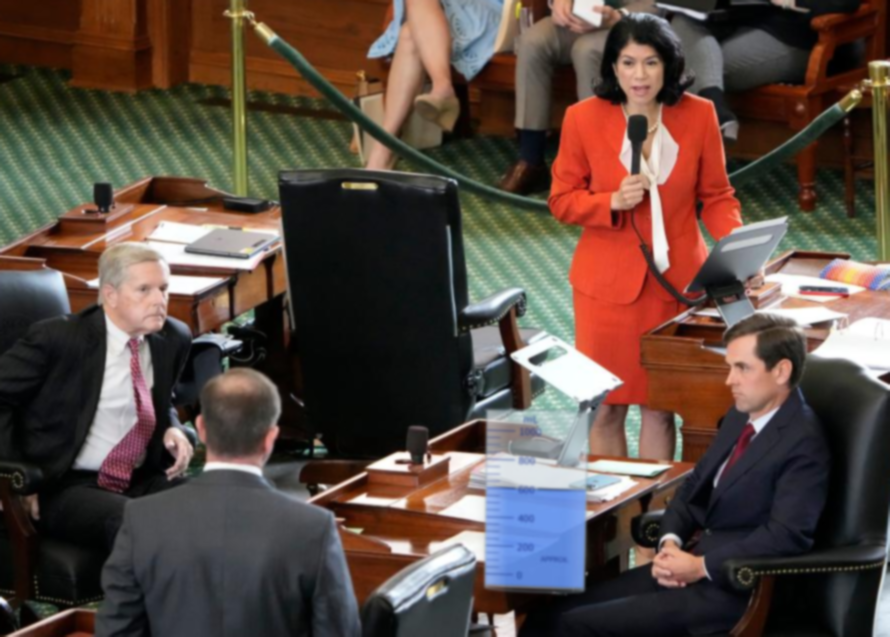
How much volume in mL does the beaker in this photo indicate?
600 mL
